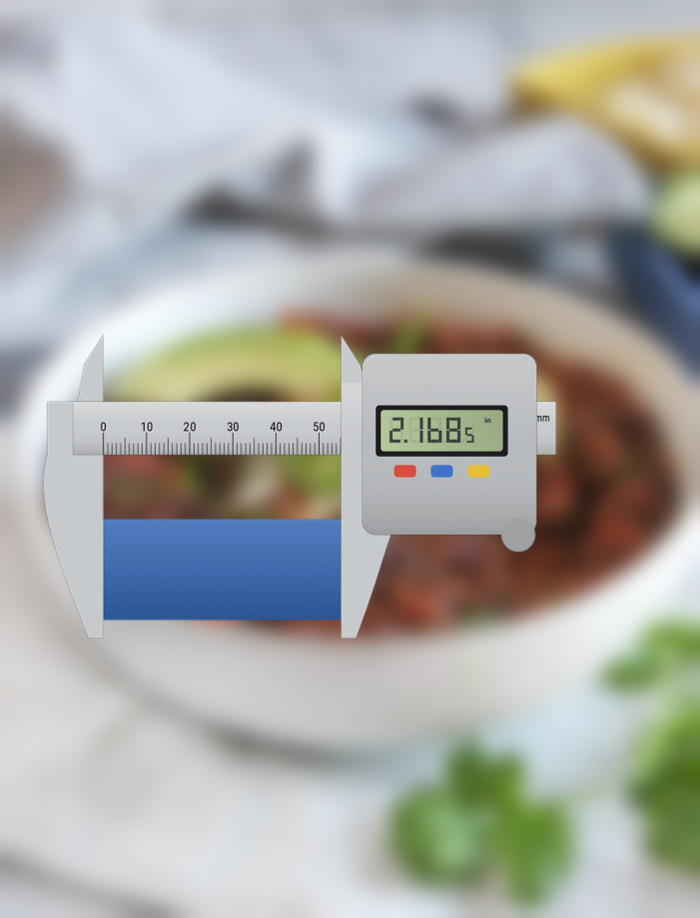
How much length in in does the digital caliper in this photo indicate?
2.1685 in
